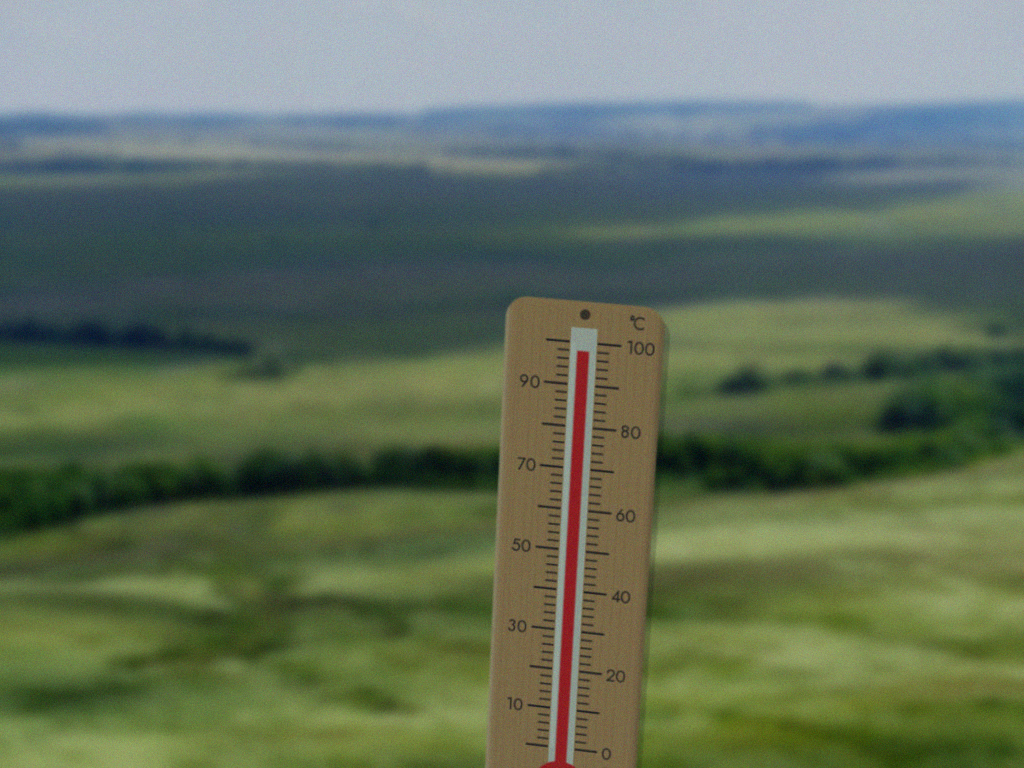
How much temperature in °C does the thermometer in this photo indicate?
98 °C
